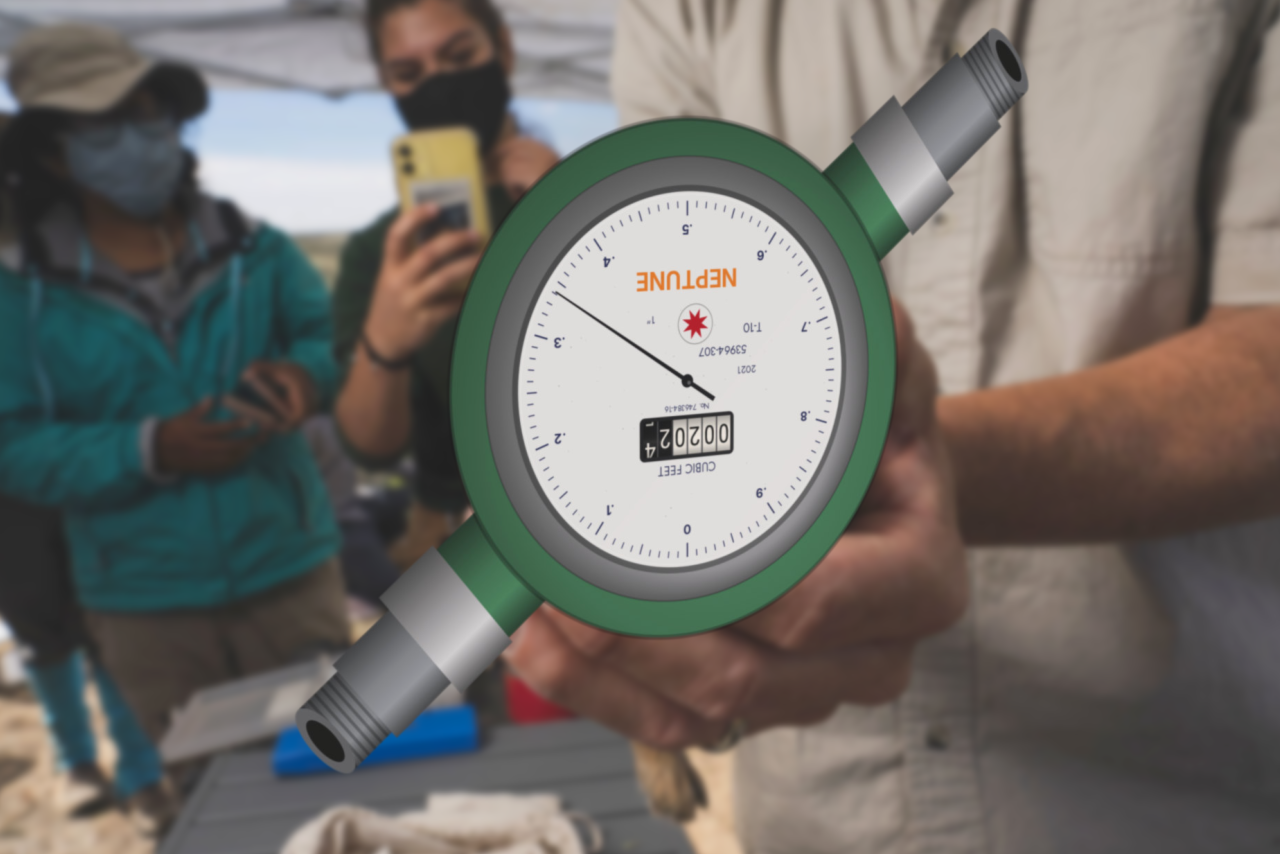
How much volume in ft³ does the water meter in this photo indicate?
2024.34 ft³
